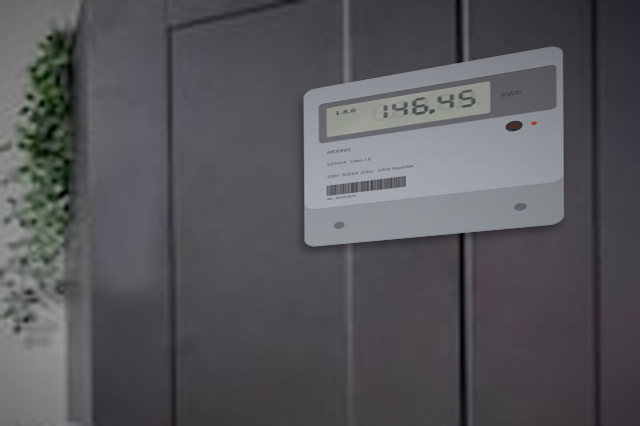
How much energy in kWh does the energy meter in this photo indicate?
146.45 kWh
